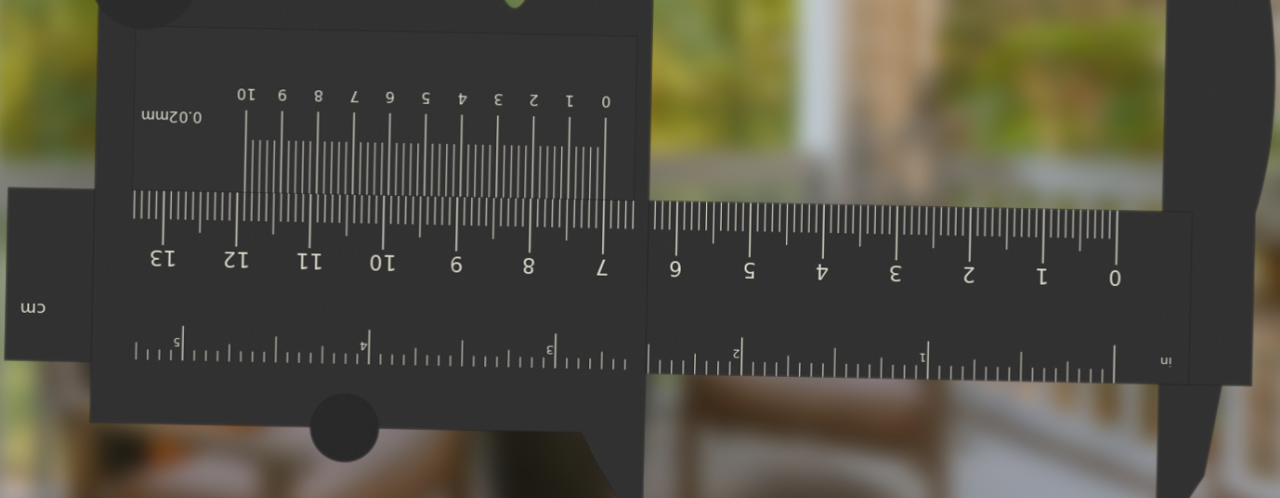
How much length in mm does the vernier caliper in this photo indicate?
70.0 mm
